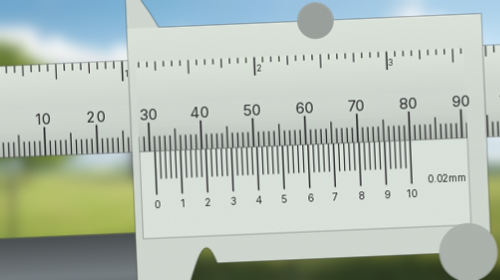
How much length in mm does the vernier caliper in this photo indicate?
31.0 mm
